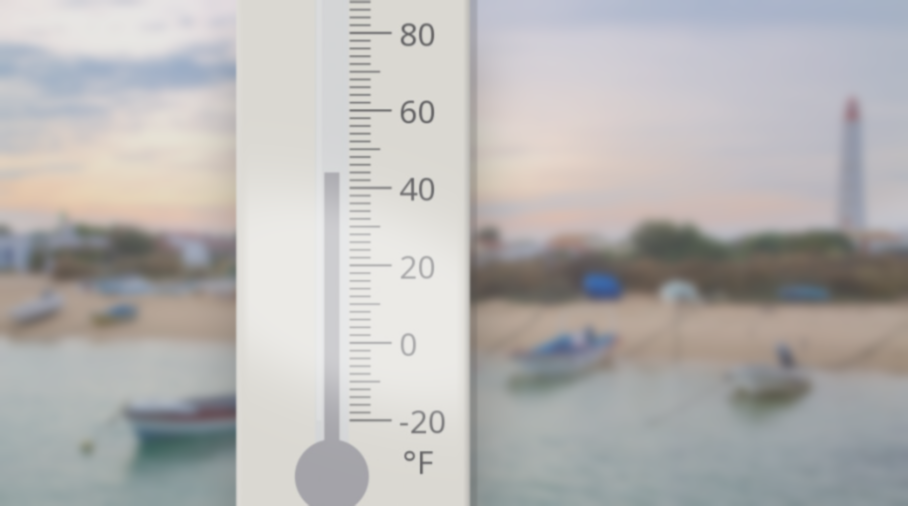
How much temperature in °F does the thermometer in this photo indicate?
44 °F
